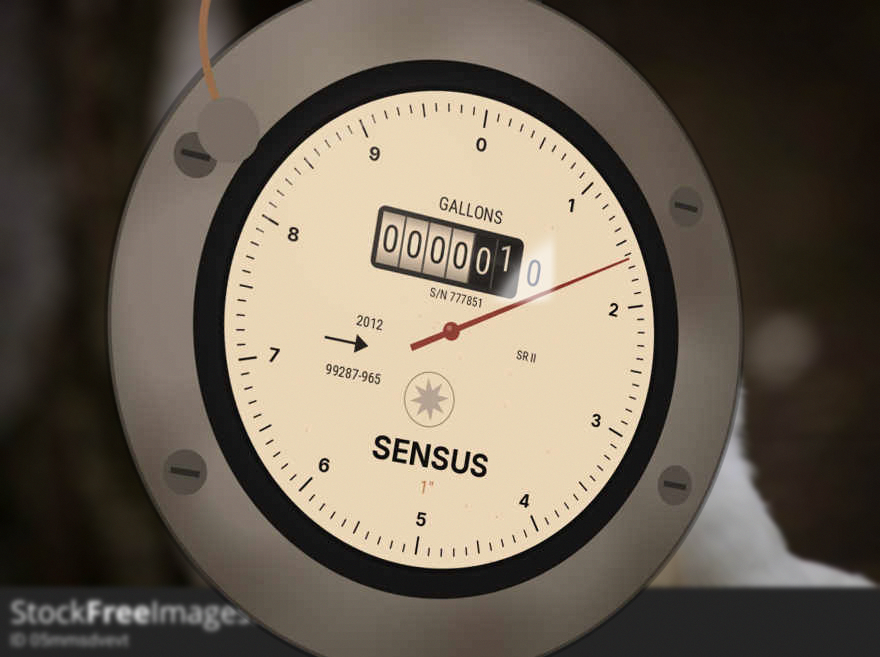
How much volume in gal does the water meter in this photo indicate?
11.6 gal
